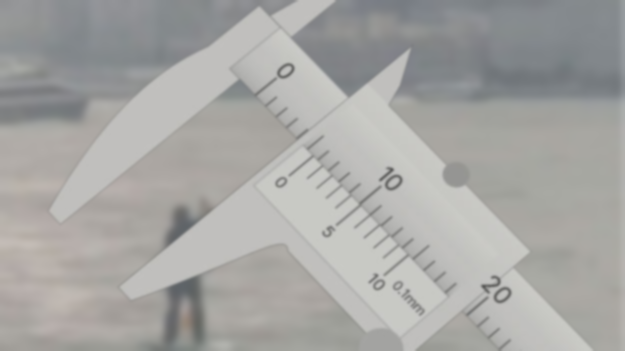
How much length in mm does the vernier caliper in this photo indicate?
5.6 mm
